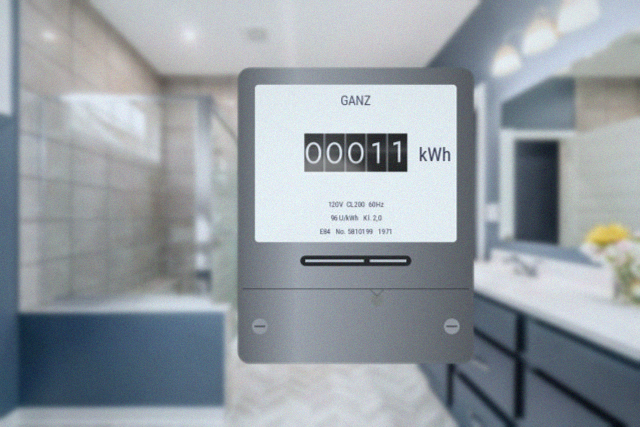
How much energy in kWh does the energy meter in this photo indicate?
11 kWh
